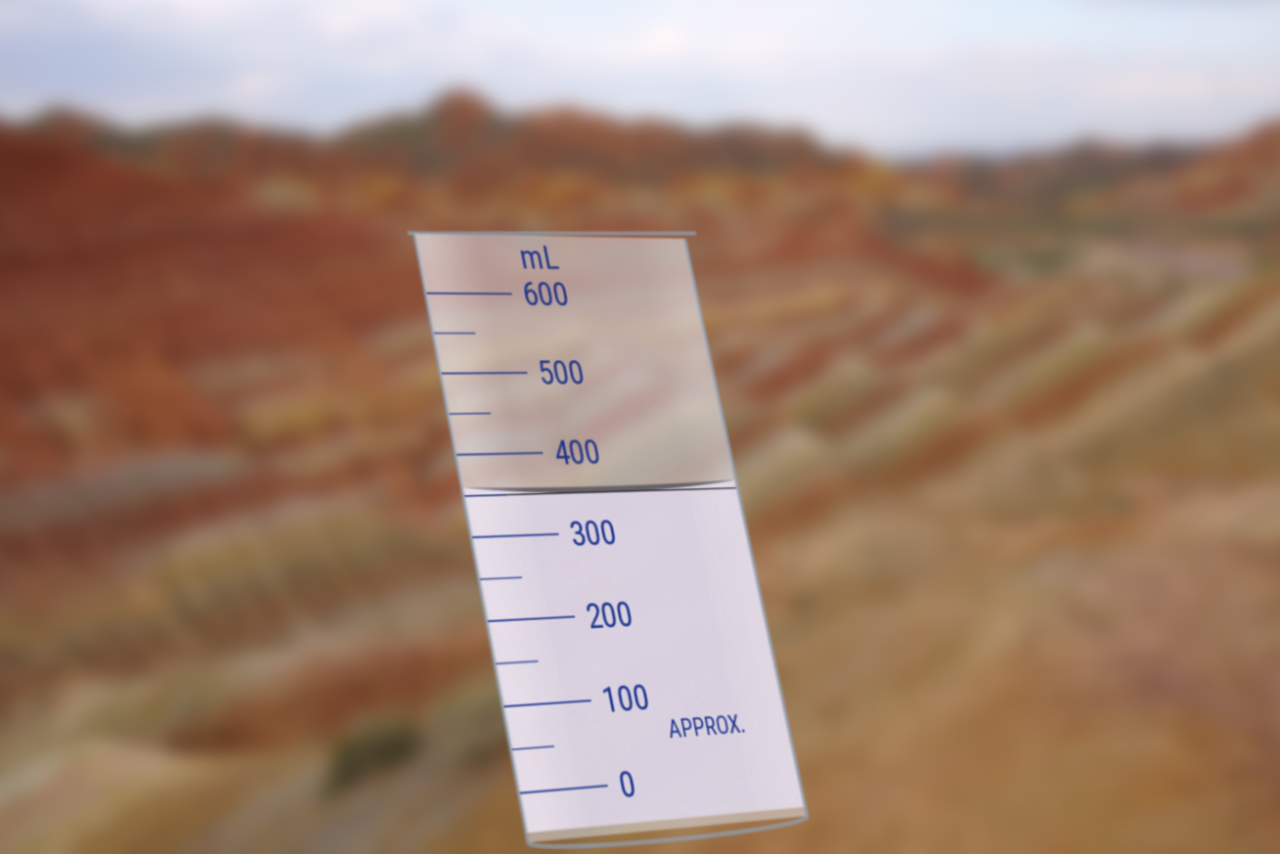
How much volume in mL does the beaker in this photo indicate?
350 mL
